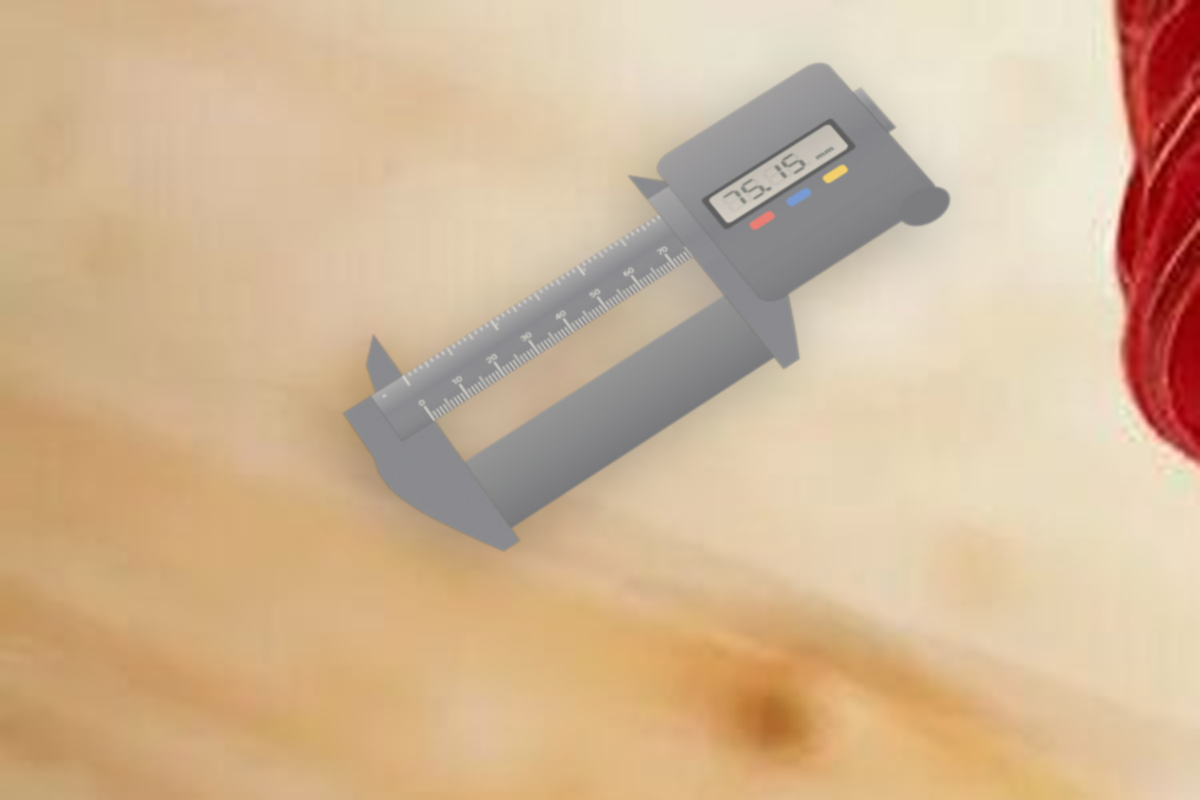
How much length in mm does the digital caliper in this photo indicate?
75.15 mm
